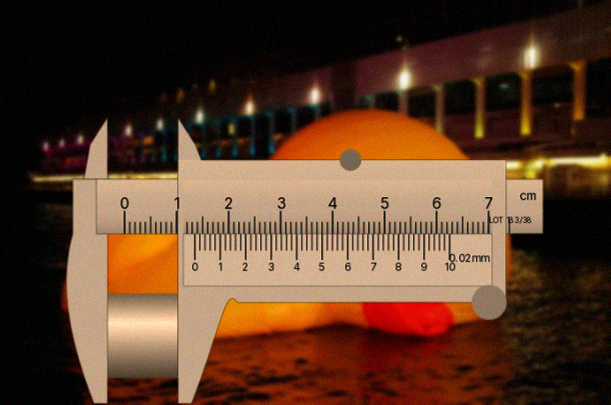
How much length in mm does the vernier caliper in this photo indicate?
13.5 mm
